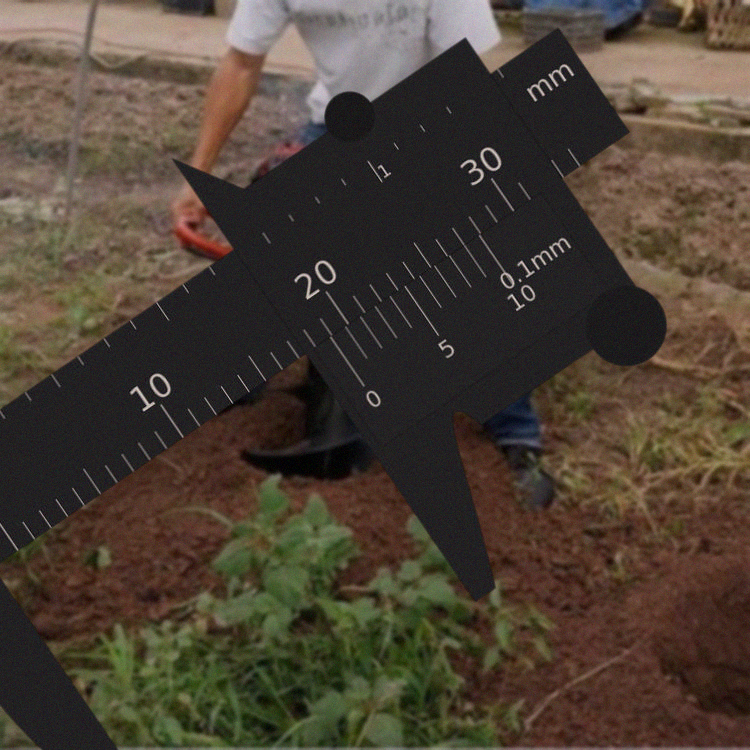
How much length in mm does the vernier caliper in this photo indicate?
18.9 mm
